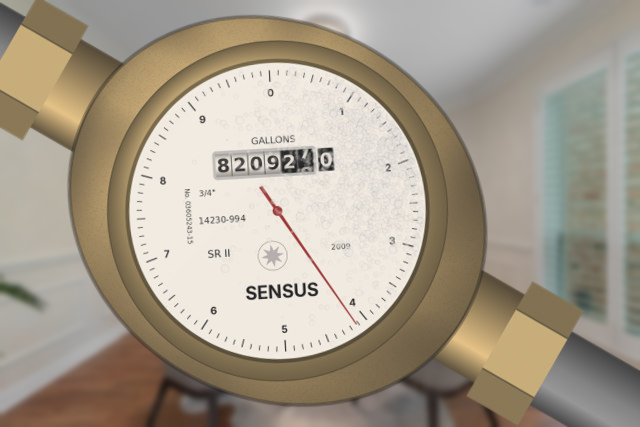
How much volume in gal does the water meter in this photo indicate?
8209274.1 gal
